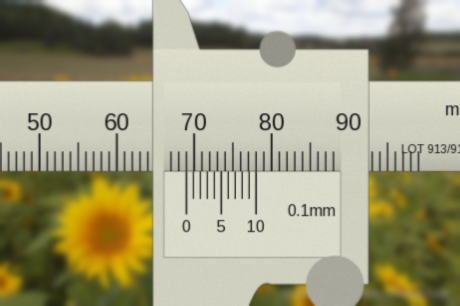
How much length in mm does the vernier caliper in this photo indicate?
69.0 mm
